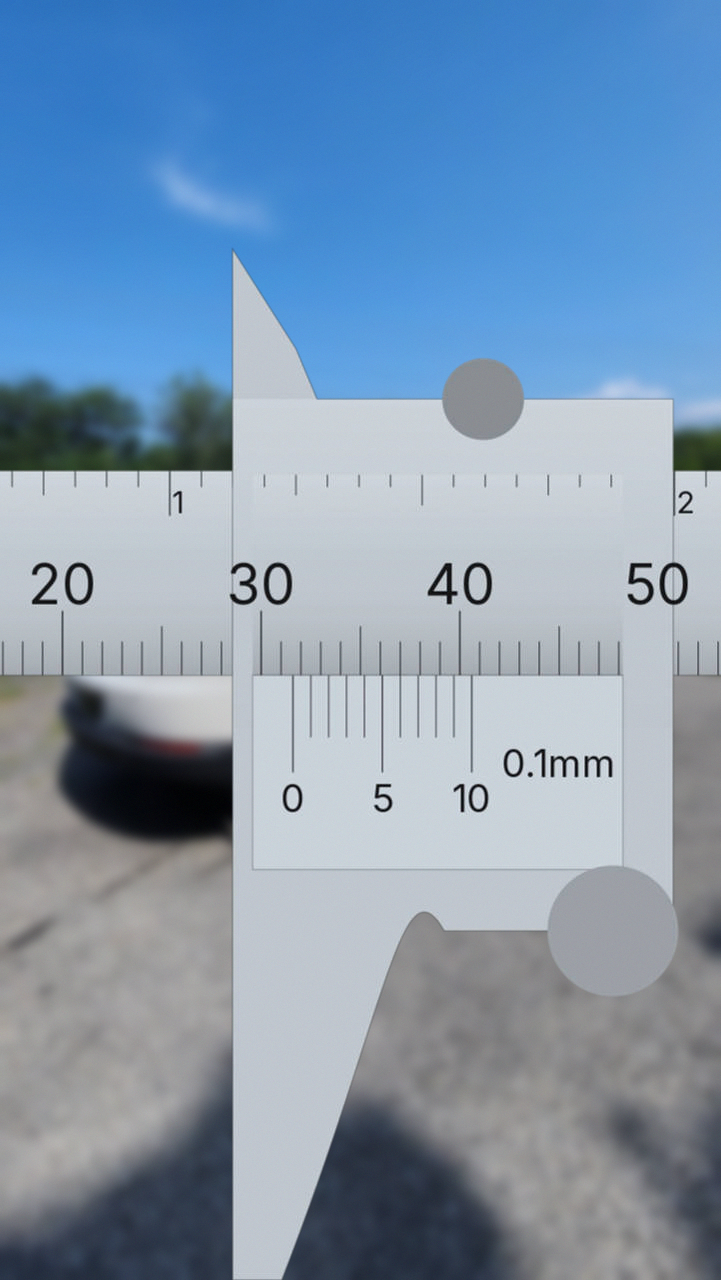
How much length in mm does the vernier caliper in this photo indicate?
31.6 mm
